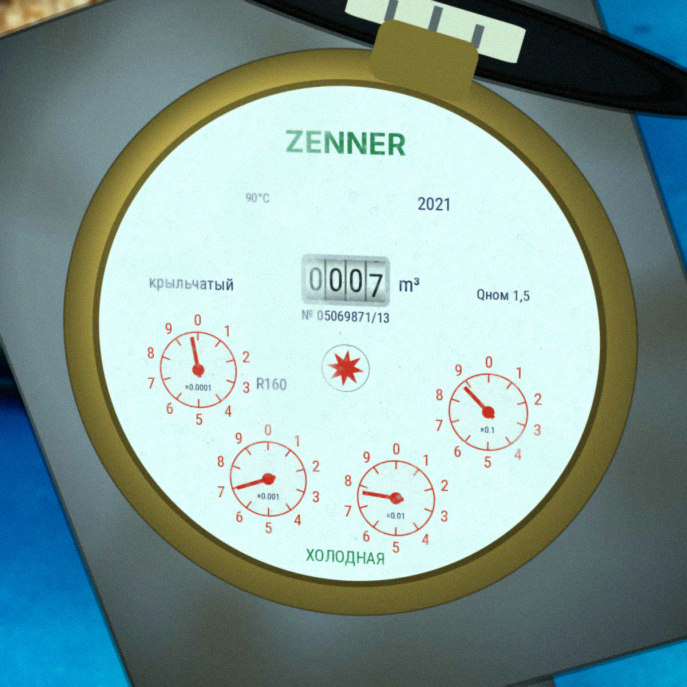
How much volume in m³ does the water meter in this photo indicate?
6.8769 m³
